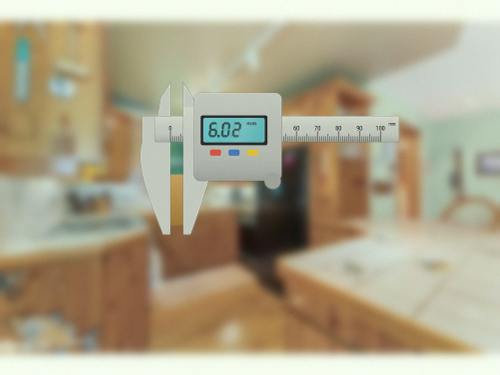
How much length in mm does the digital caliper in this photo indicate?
6.02 mm
